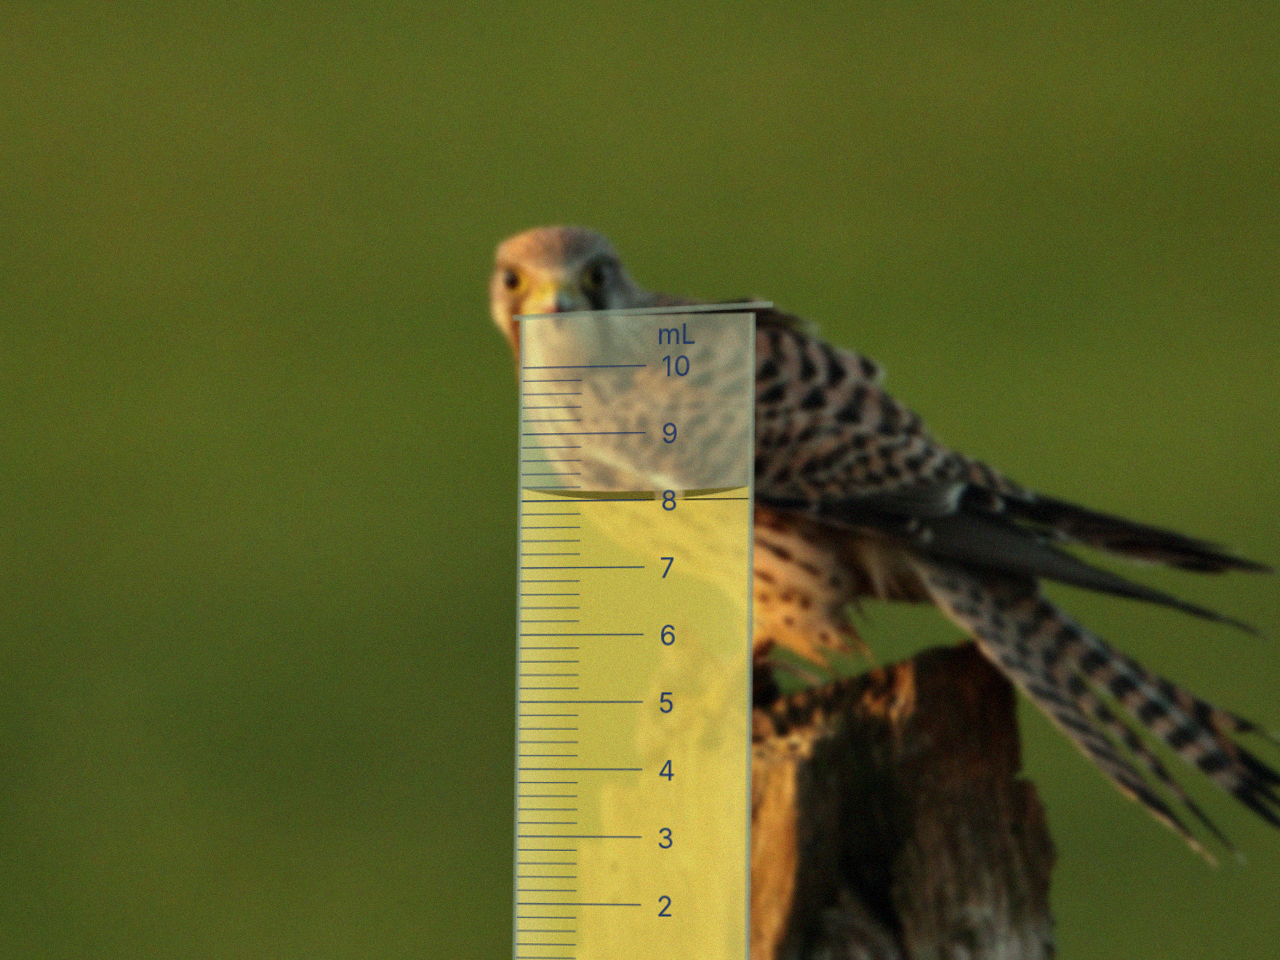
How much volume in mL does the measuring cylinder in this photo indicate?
8 mL
